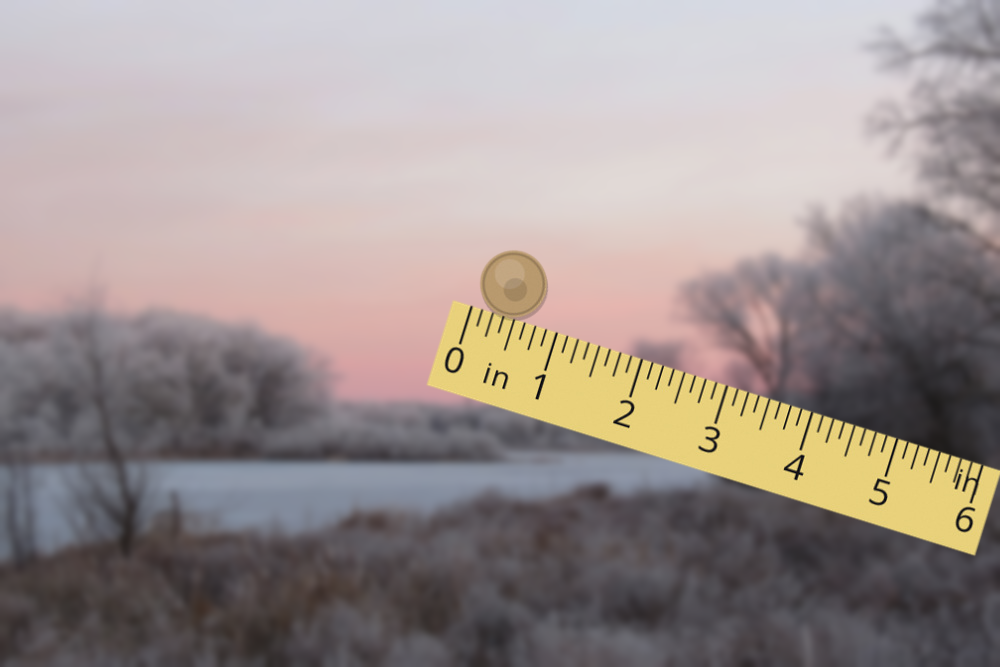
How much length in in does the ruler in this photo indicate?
0.75 in
